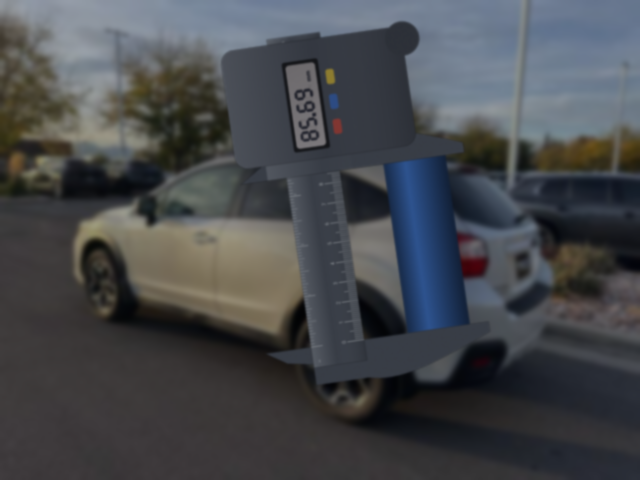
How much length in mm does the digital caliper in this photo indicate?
85.69 mm
